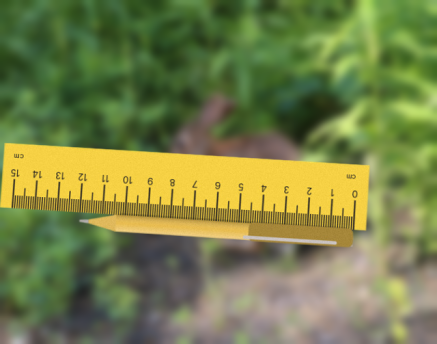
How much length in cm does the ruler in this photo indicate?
12 cm
